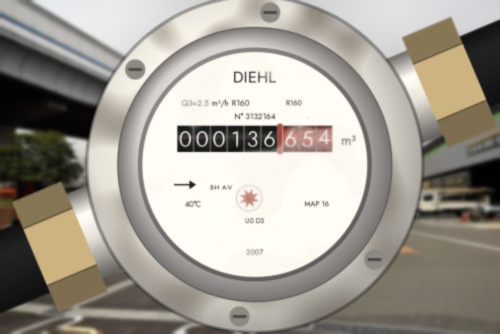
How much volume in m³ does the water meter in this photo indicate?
136.654 m³
